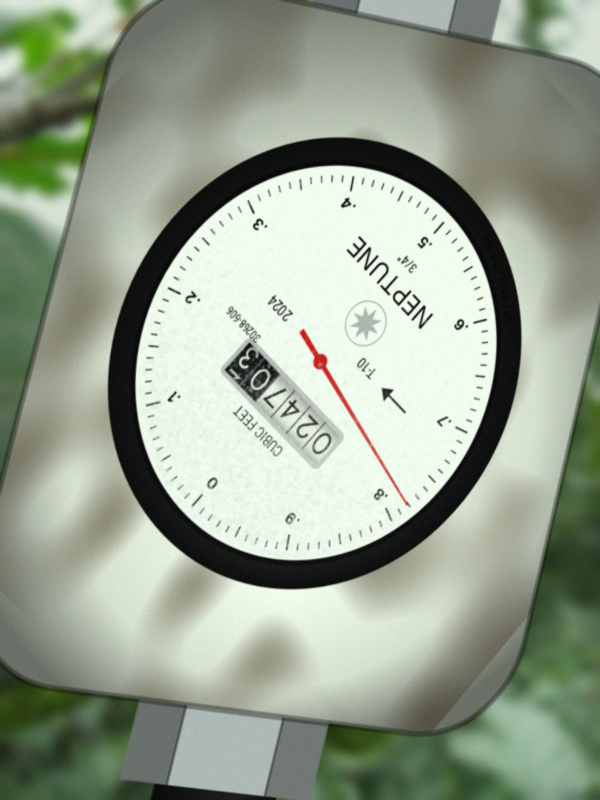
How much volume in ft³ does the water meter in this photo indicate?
24702.78 ft³
